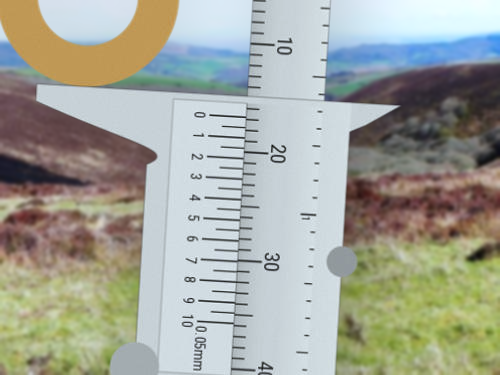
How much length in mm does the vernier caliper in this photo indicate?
16.8 mm
